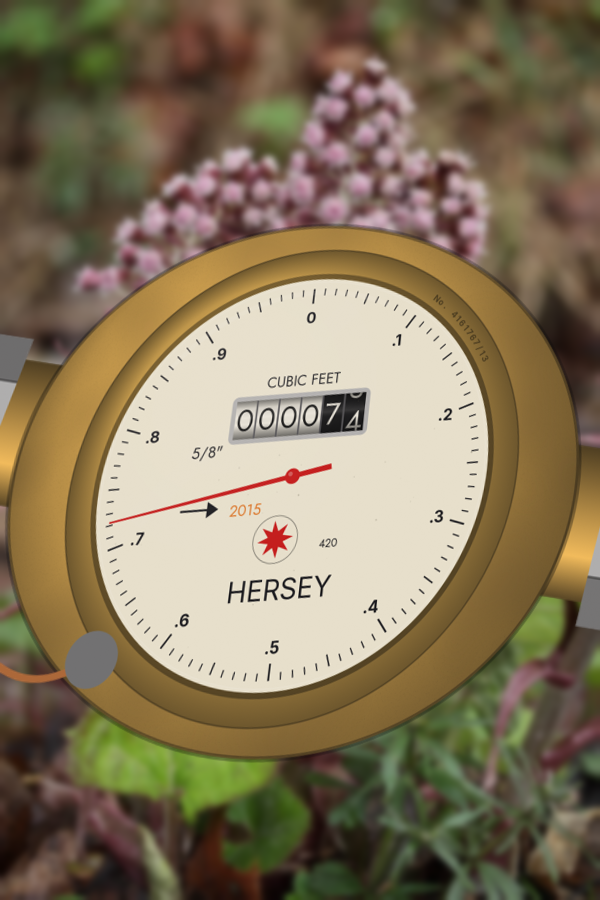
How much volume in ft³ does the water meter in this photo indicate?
73.72 ft³
